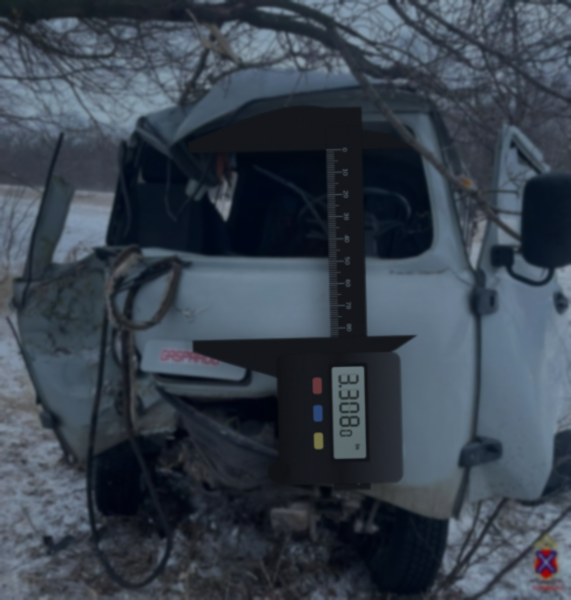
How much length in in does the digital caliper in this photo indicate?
3.3080 in
